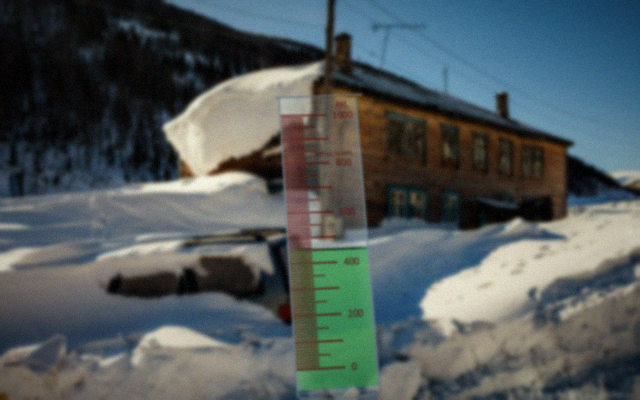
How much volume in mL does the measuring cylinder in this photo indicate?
450 mL
